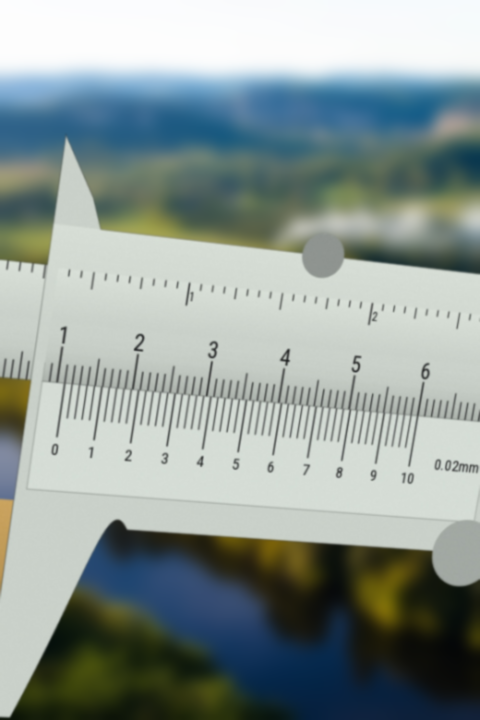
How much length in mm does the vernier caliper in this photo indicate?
11.0 mm
